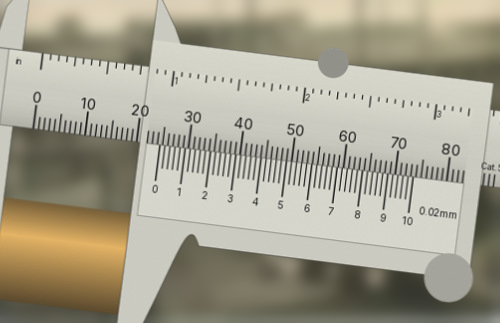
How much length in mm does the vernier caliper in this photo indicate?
24.5 mm
